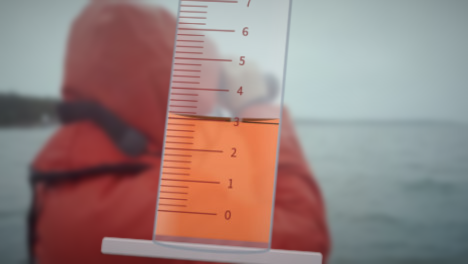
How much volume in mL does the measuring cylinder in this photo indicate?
3 mL
